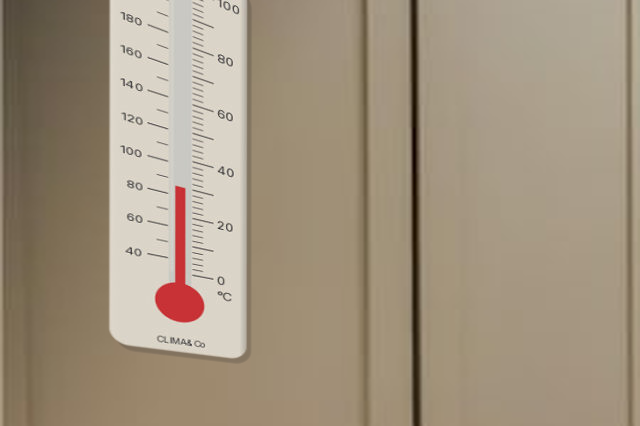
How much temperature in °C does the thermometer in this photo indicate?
30 °C
